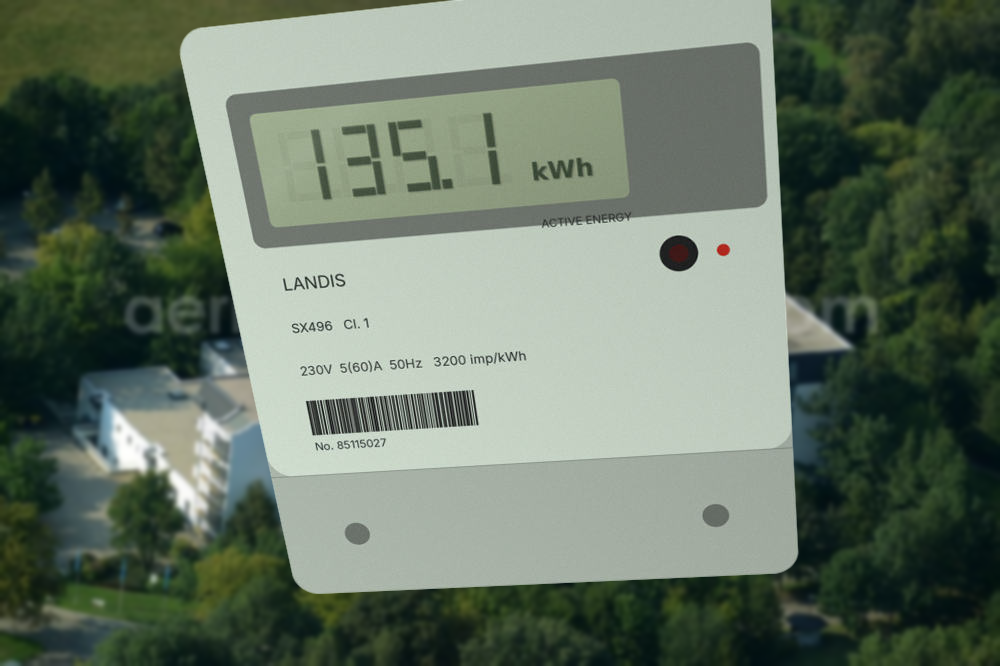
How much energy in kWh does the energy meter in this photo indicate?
135.1 kWh
